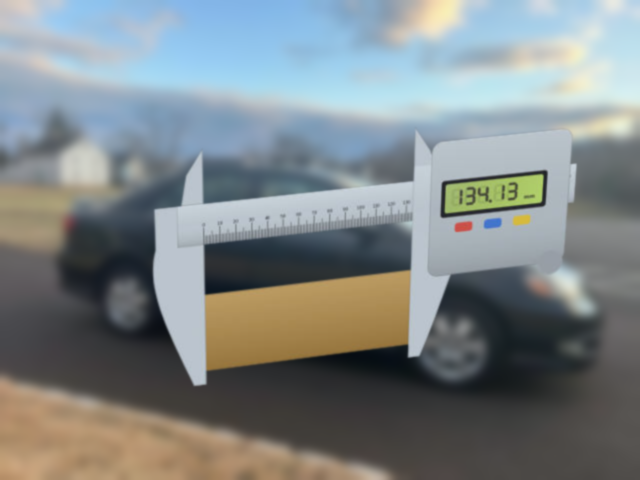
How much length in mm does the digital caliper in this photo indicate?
134.13 mm
